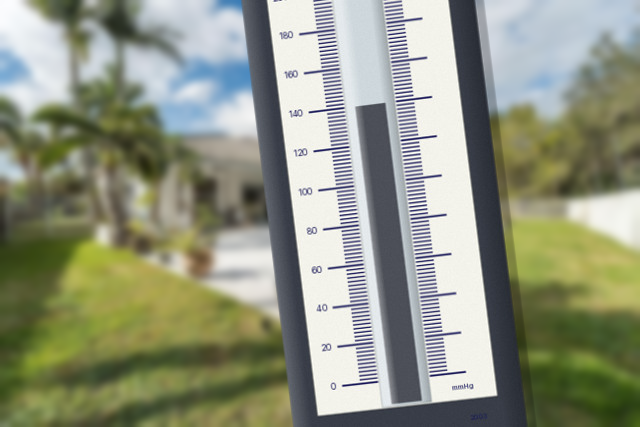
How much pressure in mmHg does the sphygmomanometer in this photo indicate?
140 mmHg
